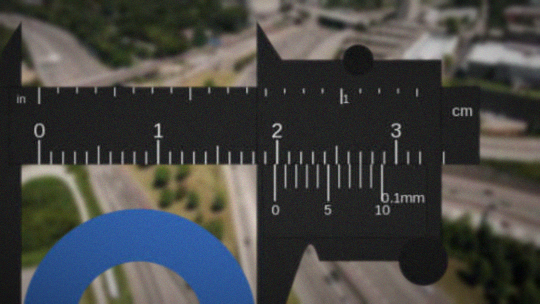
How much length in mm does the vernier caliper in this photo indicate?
19.8 mm
